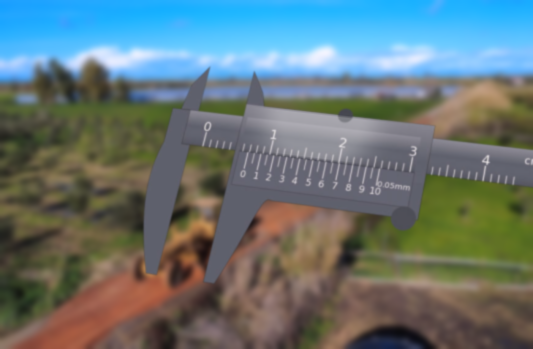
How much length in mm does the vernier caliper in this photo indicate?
6.8 mm
